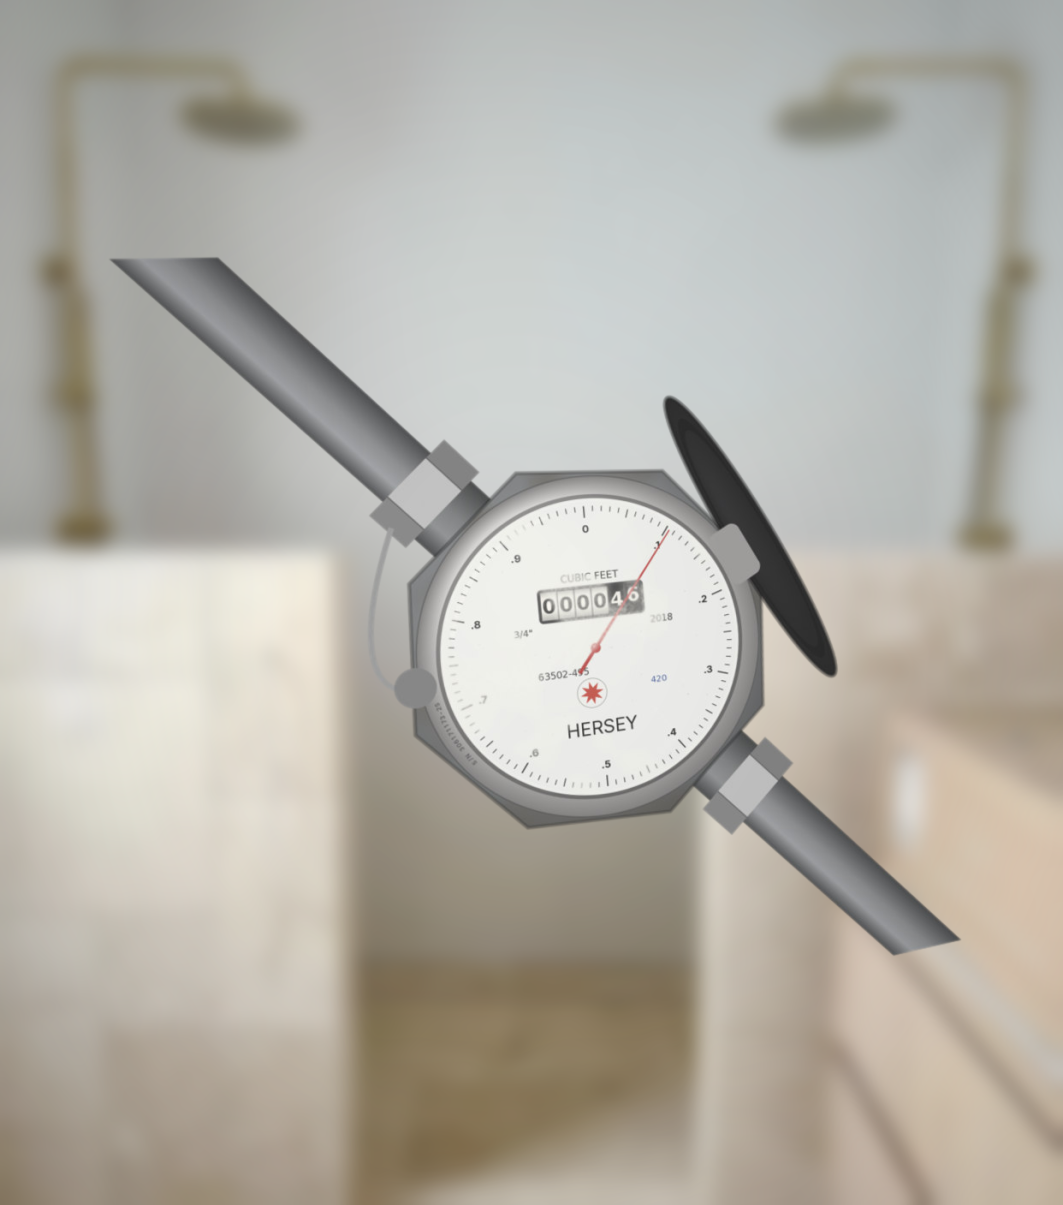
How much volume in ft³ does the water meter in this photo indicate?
46.10 ft³
